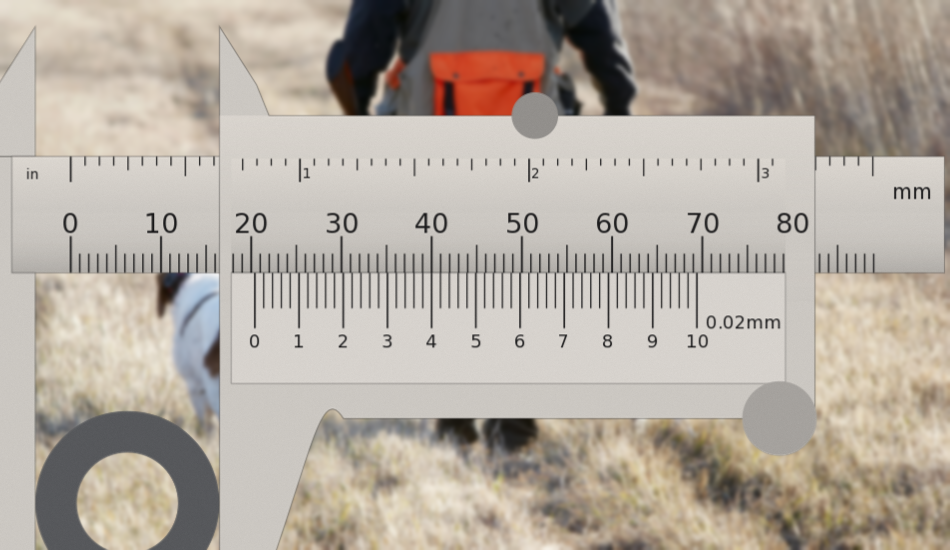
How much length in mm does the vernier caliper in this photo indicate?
20.4 mm
